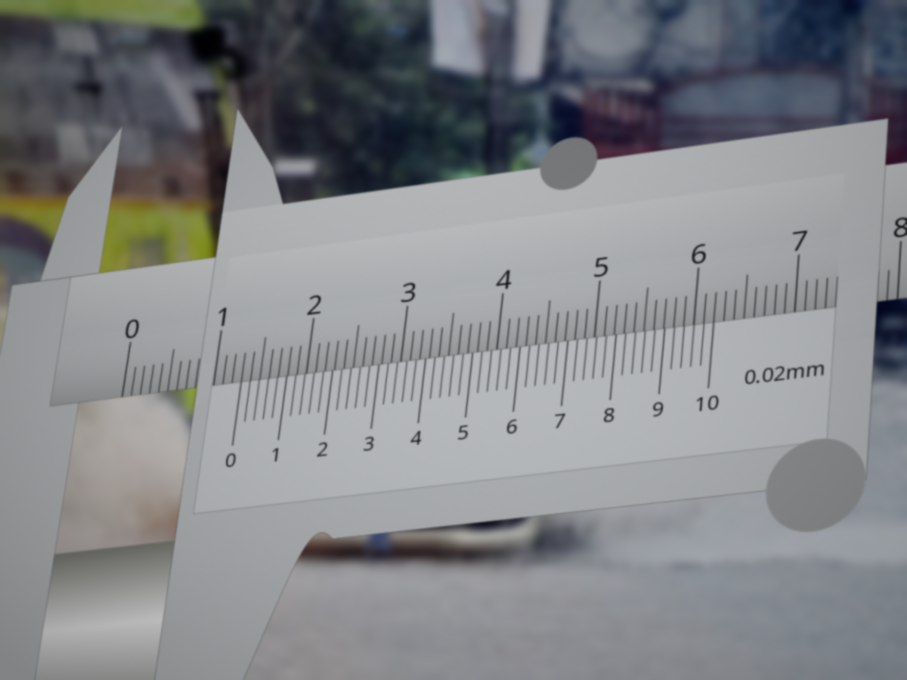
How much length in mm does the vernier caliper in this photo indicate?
13.0 mm
